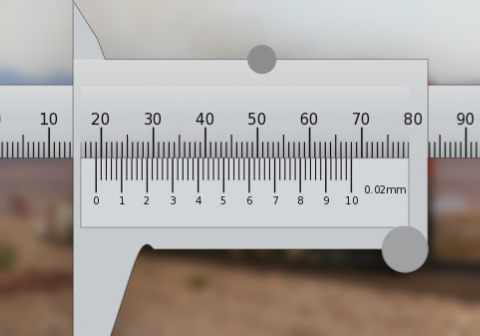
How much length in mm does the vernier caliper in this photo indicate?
19.0 mm
